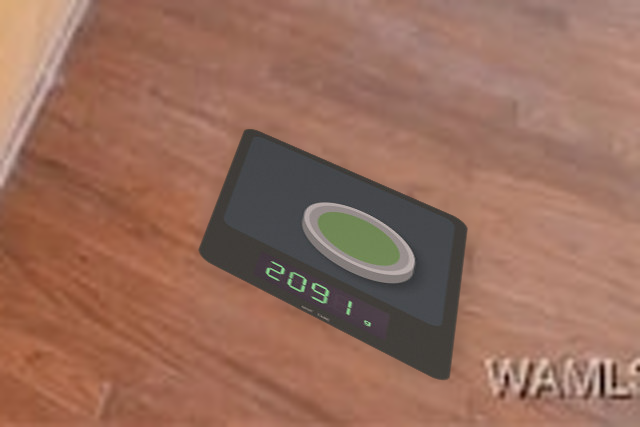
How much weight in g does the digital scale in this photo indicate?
2091 g
